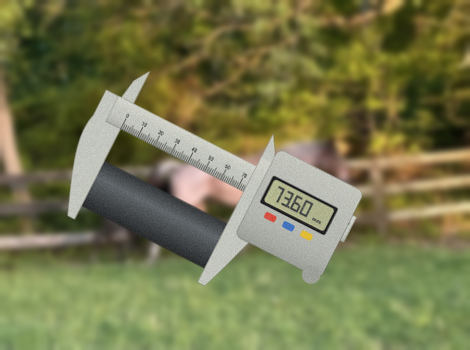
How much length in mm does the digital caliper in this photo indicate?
73.60 mm
